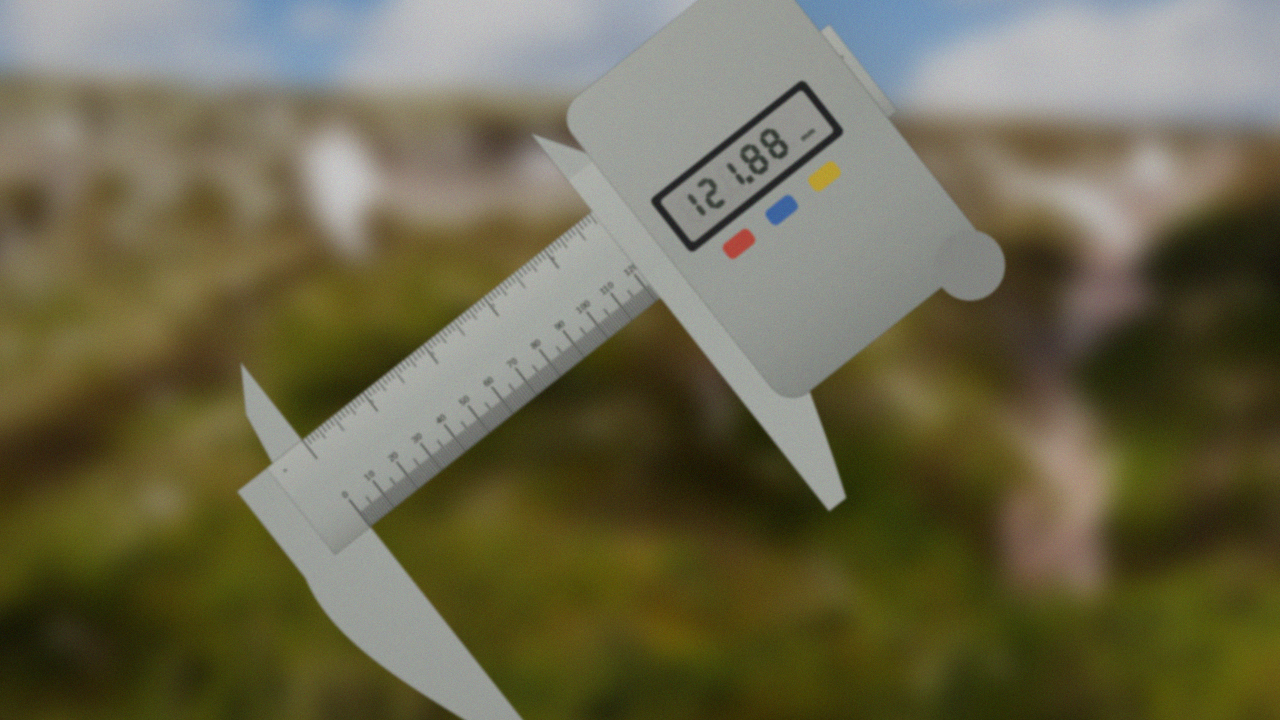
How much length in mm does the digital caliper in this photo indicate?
121.88 mm
